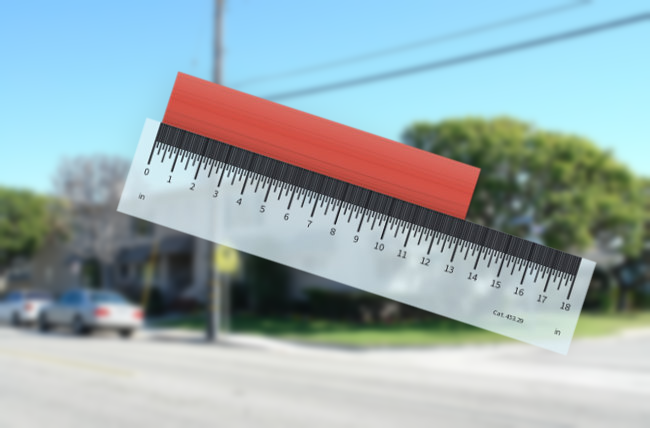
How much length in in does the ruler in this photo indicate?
13 in
